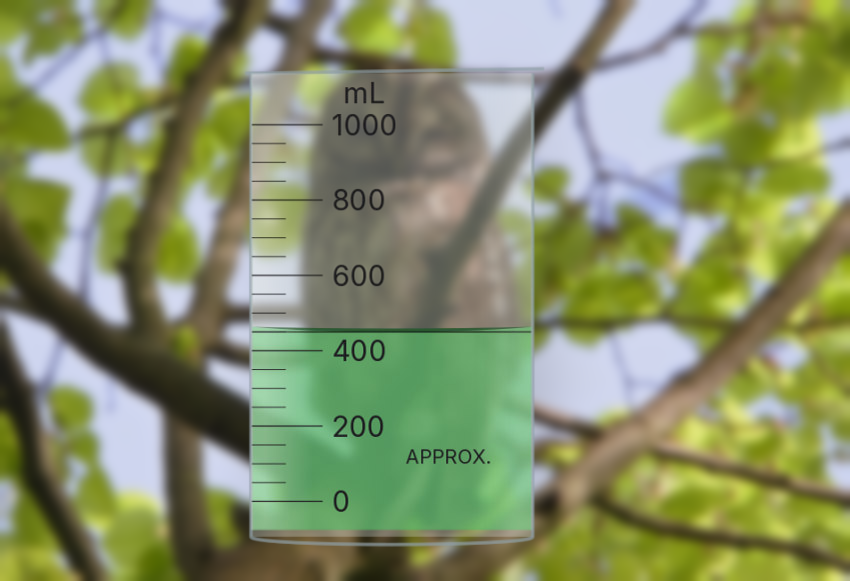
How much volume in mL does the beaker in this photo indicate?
450 mL
